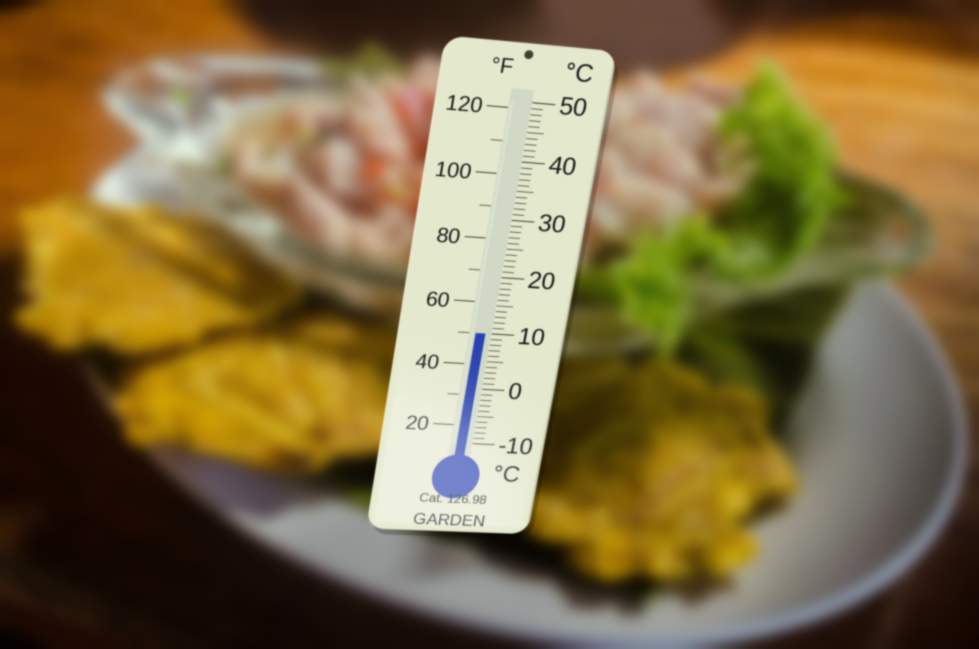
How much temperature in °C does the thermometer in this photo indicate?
10 °C
